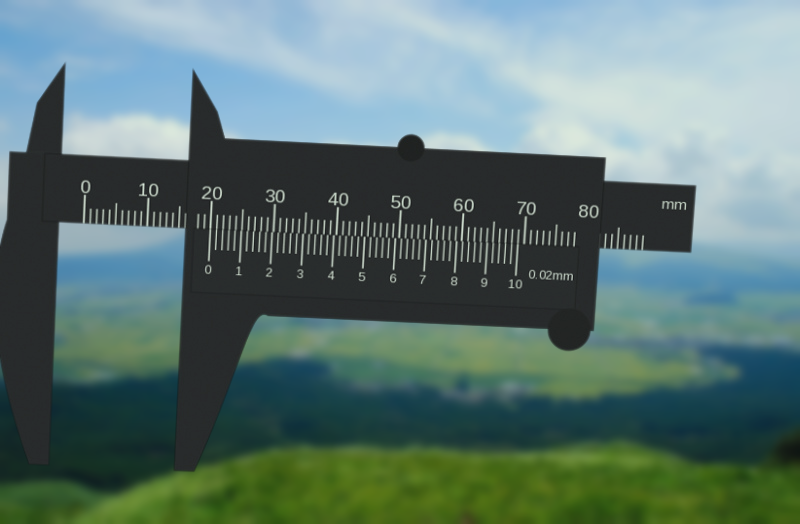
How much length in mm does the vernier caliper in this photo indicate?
20.0 mm
